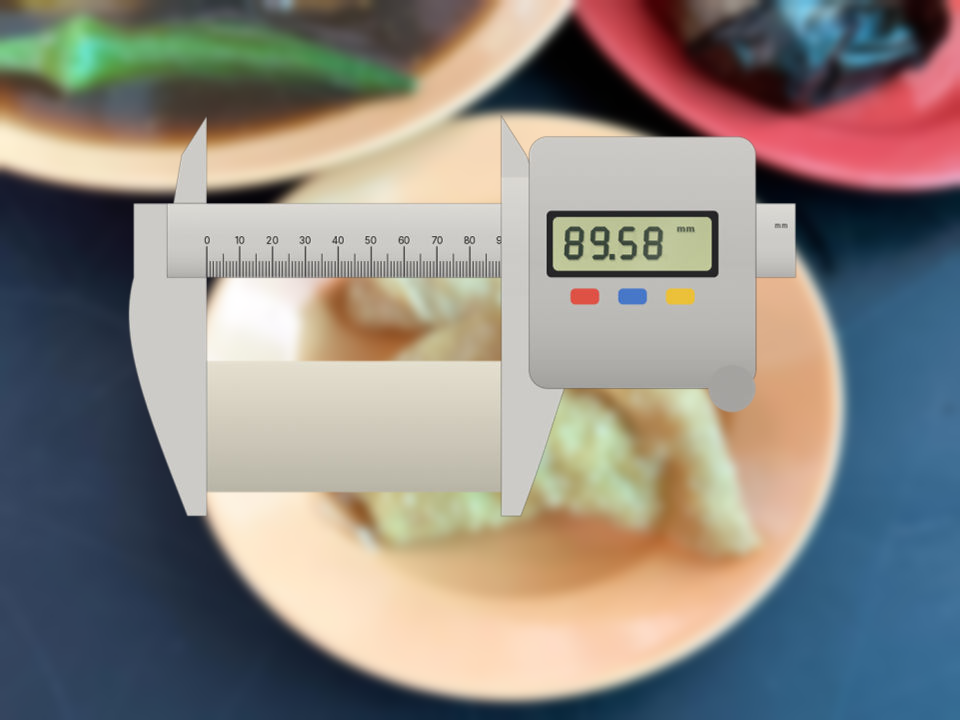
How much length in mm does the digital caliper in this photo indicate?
89.58 mm
